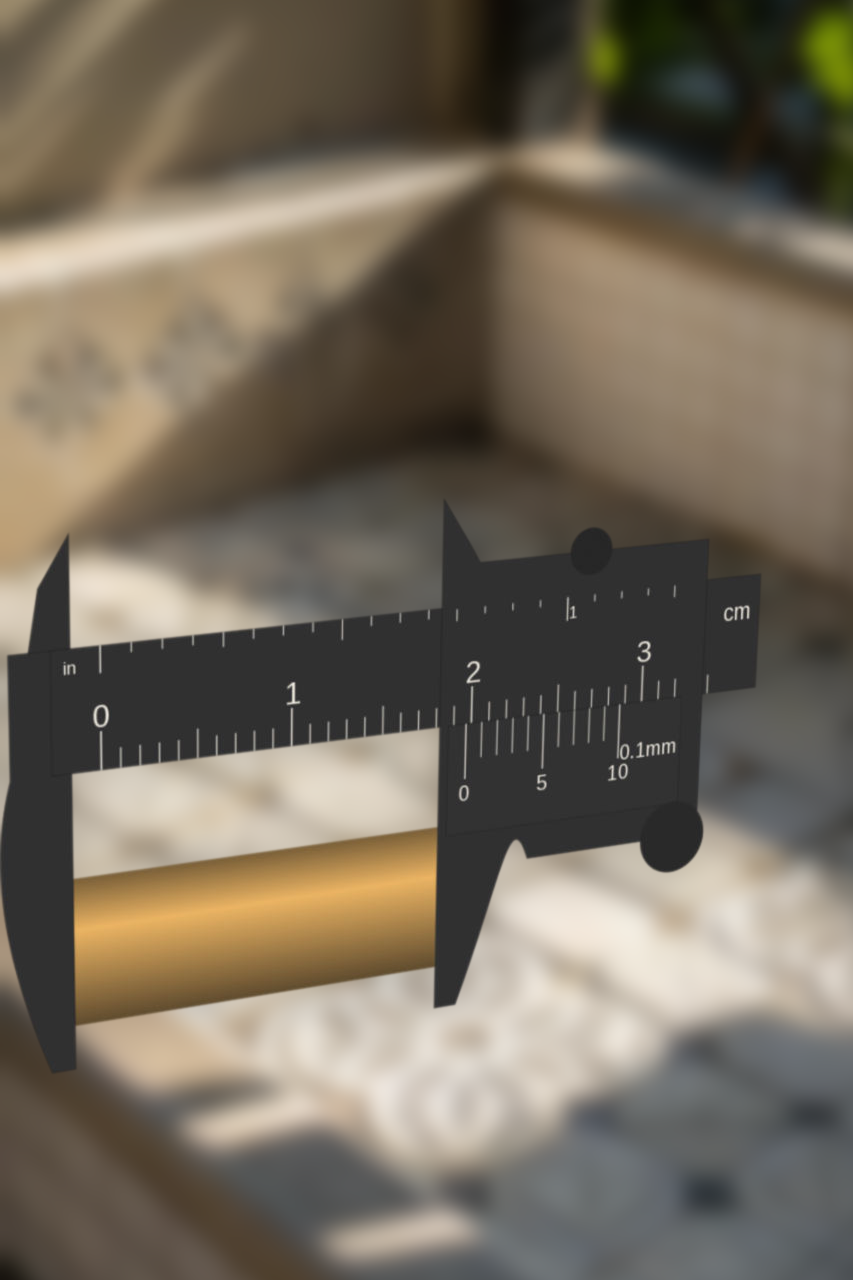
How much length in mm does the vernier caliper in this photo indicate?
19.7 mm
